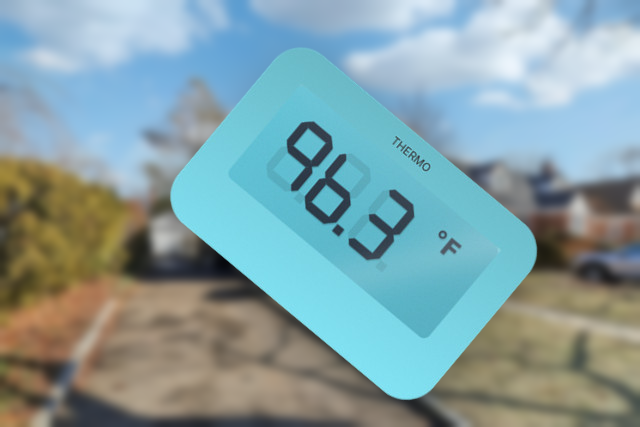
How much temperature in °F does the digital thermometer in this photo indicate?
96.3 °F
